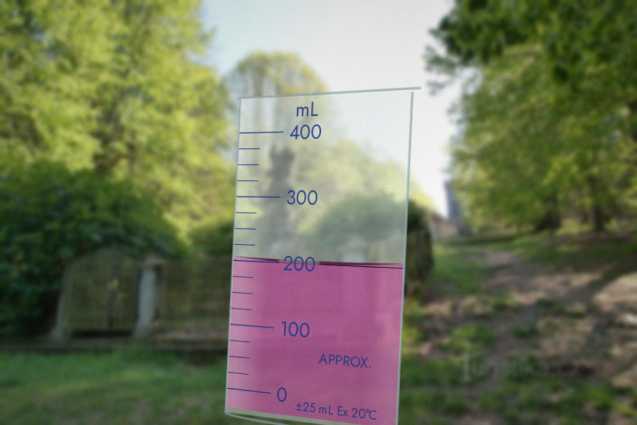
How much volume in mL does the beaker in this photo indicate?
200 mL
